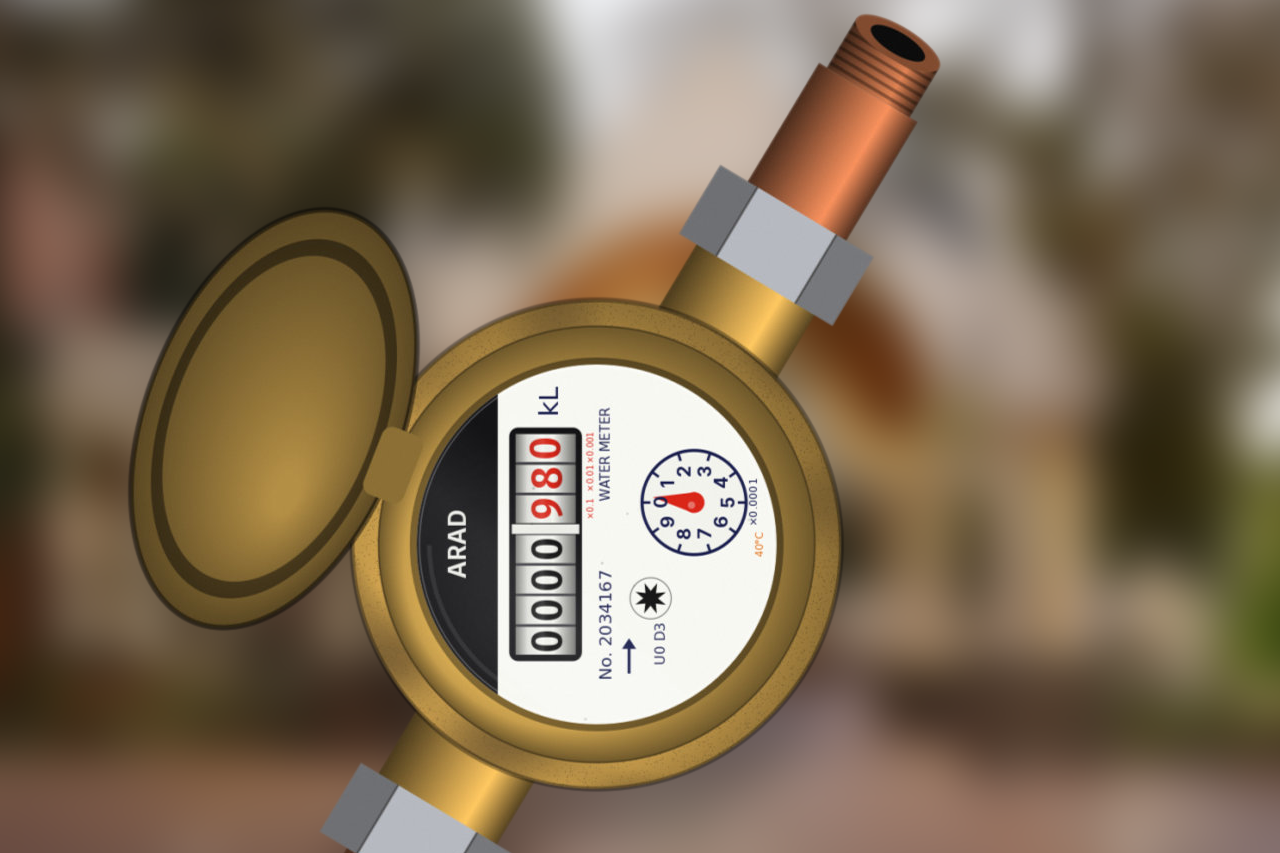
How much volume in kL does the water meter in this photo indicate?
0.9800 kL
